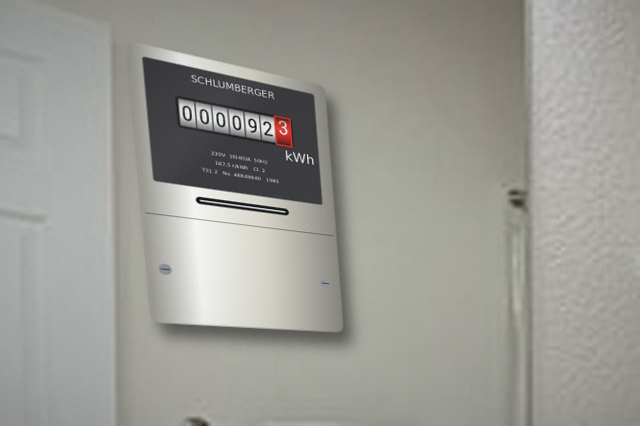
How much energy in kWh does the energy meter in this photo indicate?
92.3 kWh
